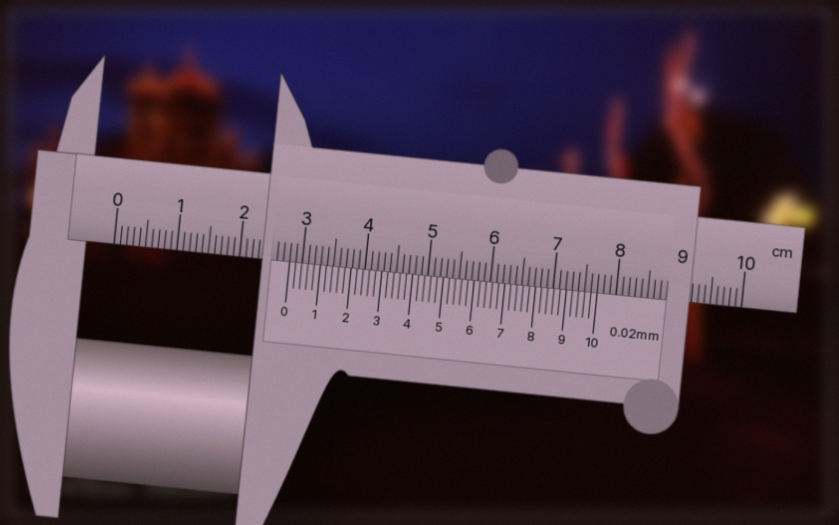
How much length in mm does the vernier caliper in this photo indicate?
28.0 mm
